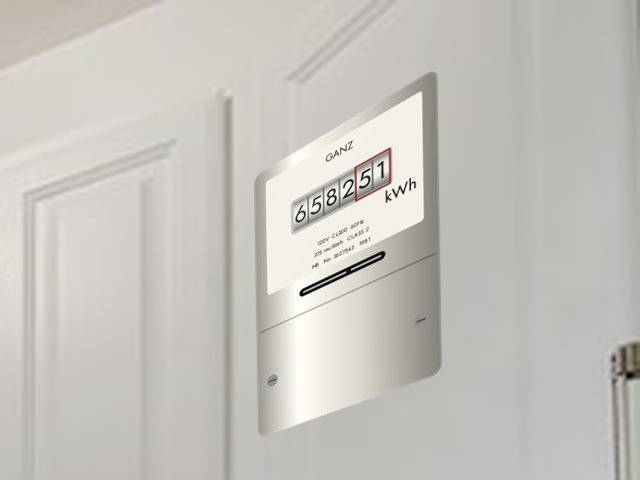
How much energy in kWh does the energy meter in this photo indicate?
6582.51 kWh
